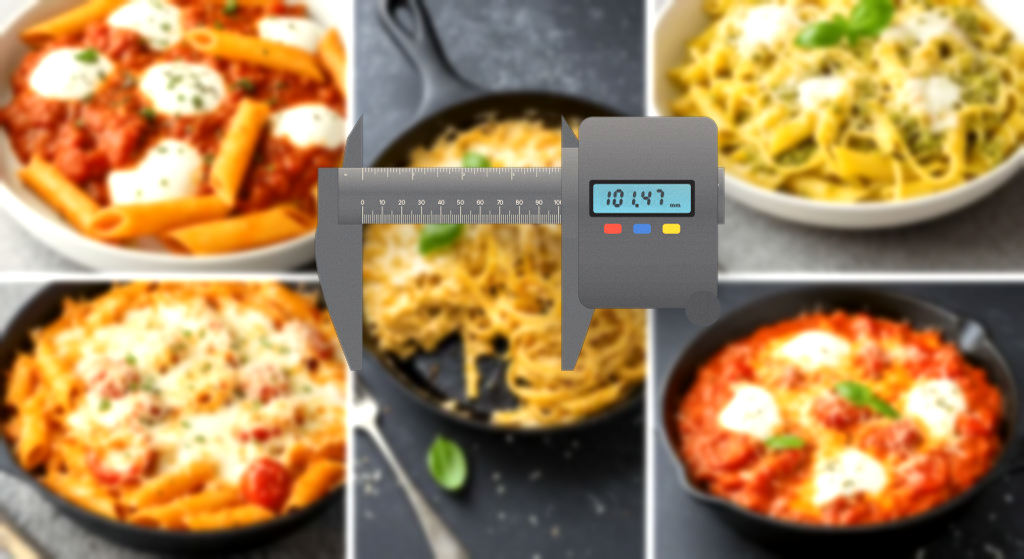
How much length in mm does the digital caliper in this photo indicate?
101.47 mm
